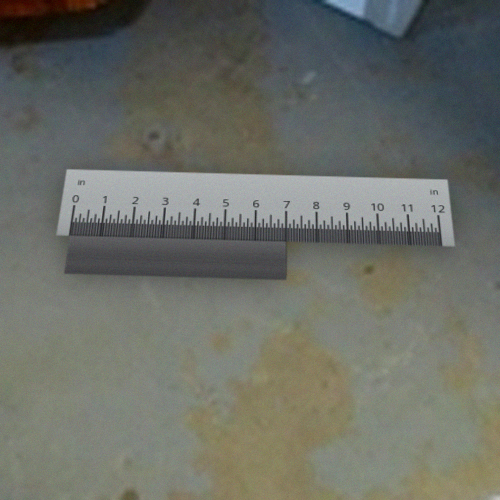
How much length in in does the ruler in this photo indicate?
7 in
